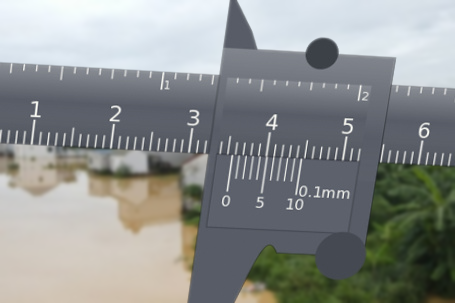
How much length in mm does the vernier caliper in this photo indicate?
35.6 mm
